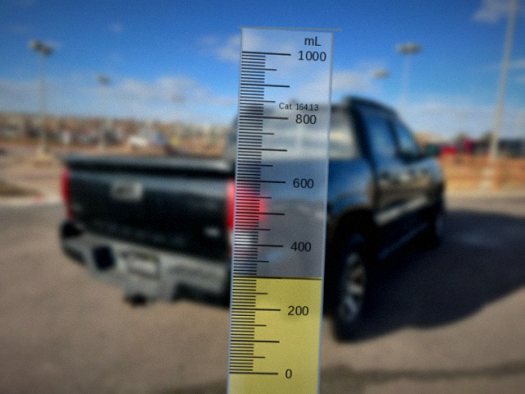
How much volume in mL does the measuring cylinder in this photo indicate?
300 mL
